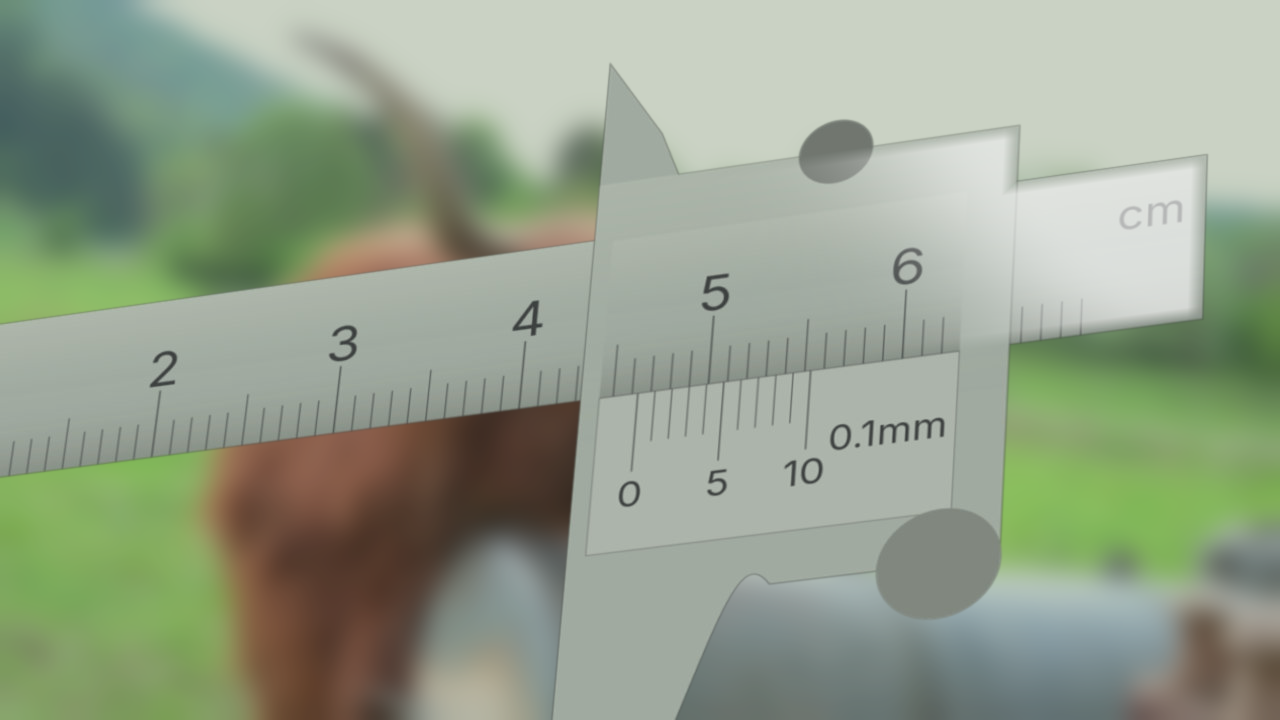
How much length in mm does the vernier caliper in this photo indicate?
46.3 mm
